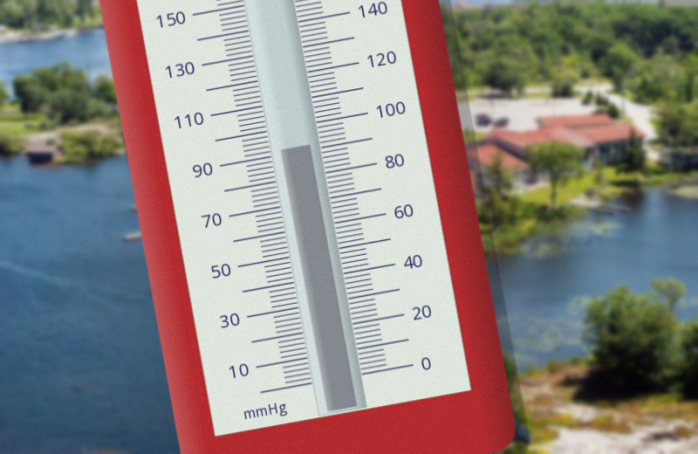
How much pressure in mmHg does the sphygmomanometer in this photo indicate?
92 mmHg
